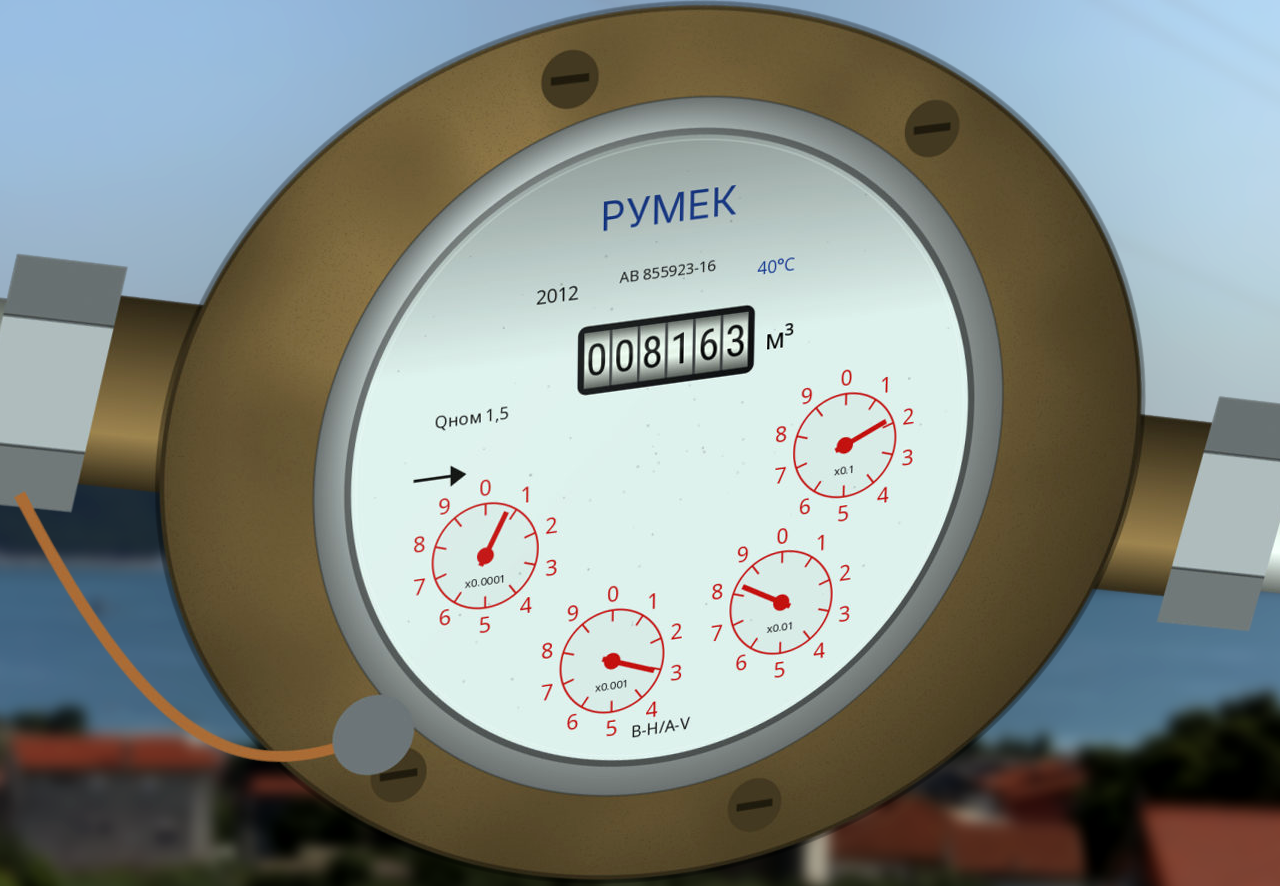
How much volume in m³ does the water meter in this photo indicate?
8163.1830 m³
